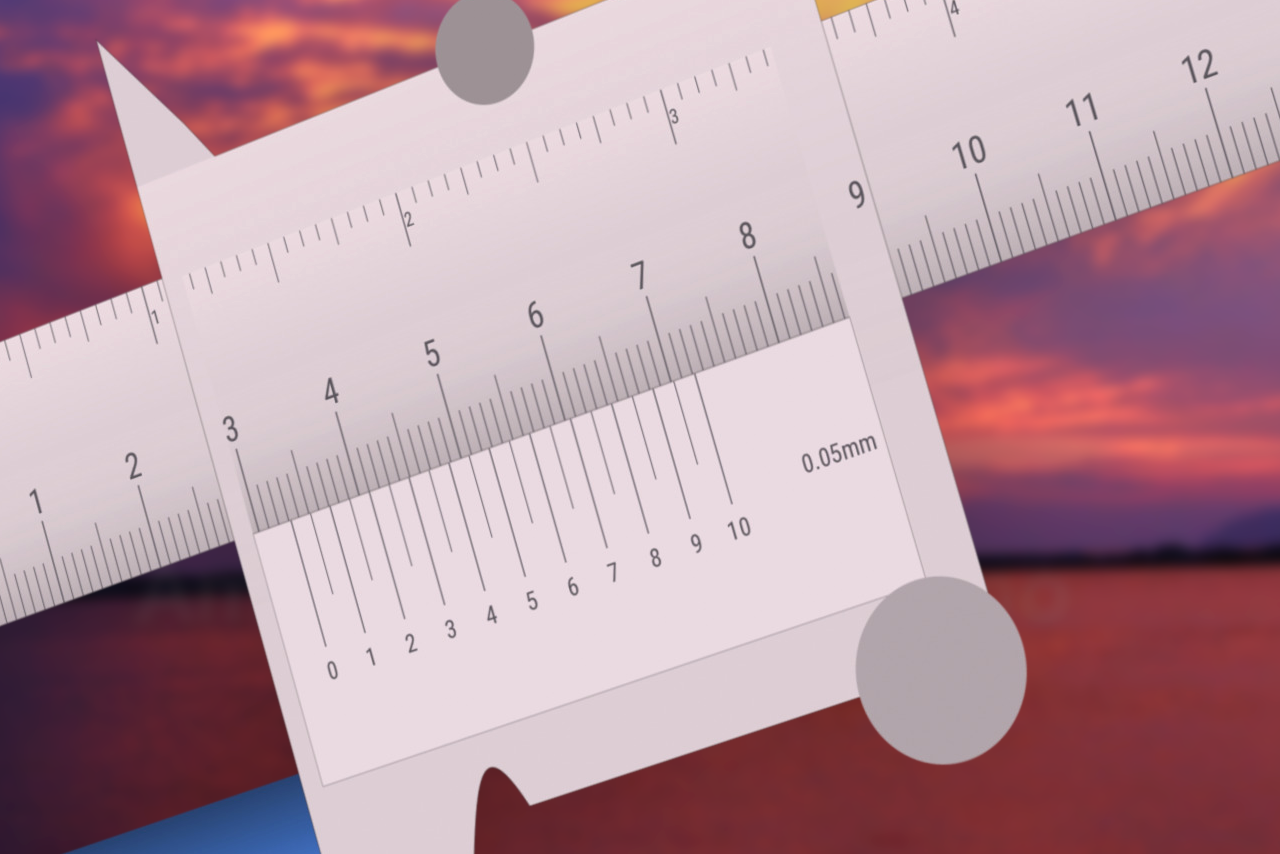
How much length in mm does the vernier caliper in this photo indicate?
33.2 mm
